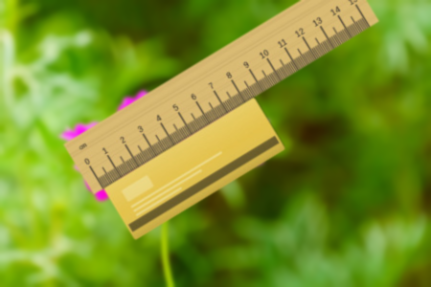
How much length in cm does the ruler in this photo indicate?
8.5 cm
